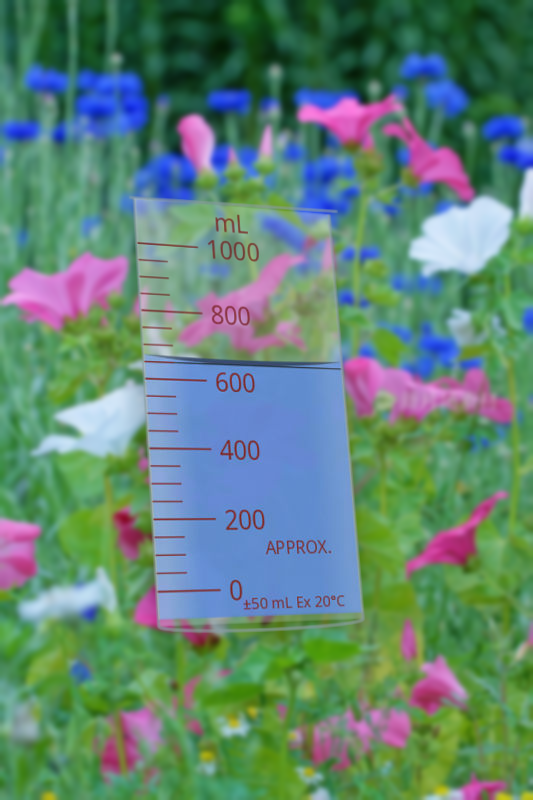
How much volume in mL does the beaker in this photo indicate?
650 mL
